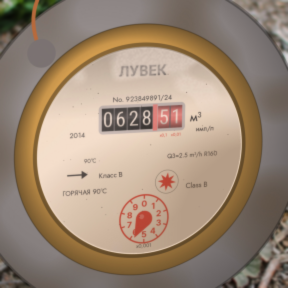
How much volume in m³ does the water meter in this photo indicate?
628.515 m³
